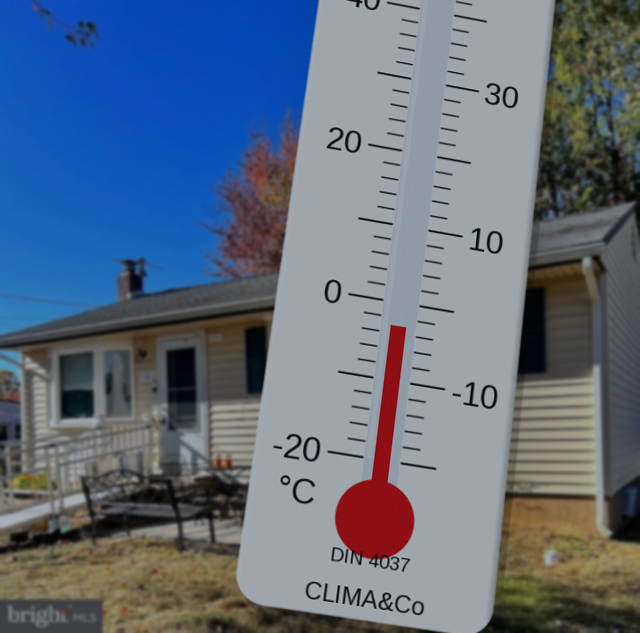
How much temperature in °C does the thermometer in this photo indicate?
-3 °C
